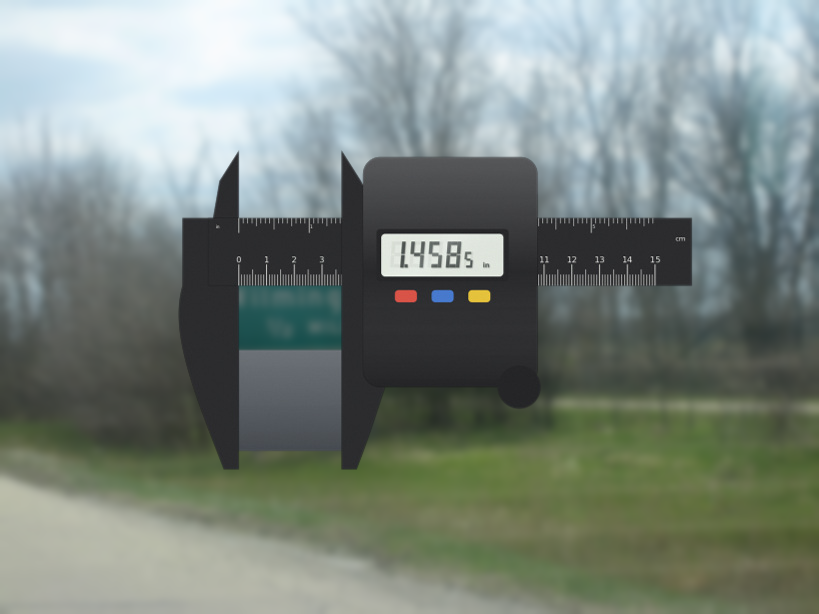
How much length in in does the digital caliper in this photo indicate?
1.4585 in
